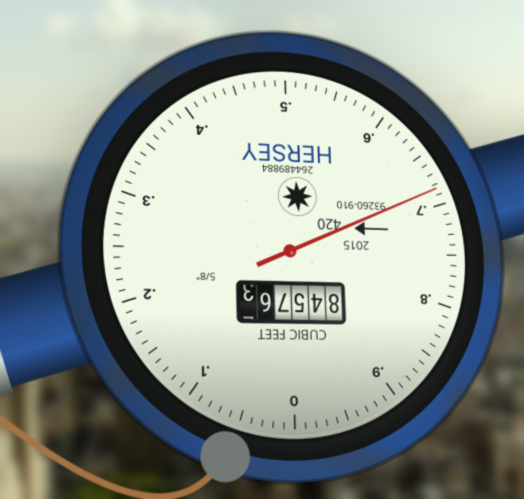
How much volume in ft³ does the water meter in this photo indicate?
845762.68 ft³
